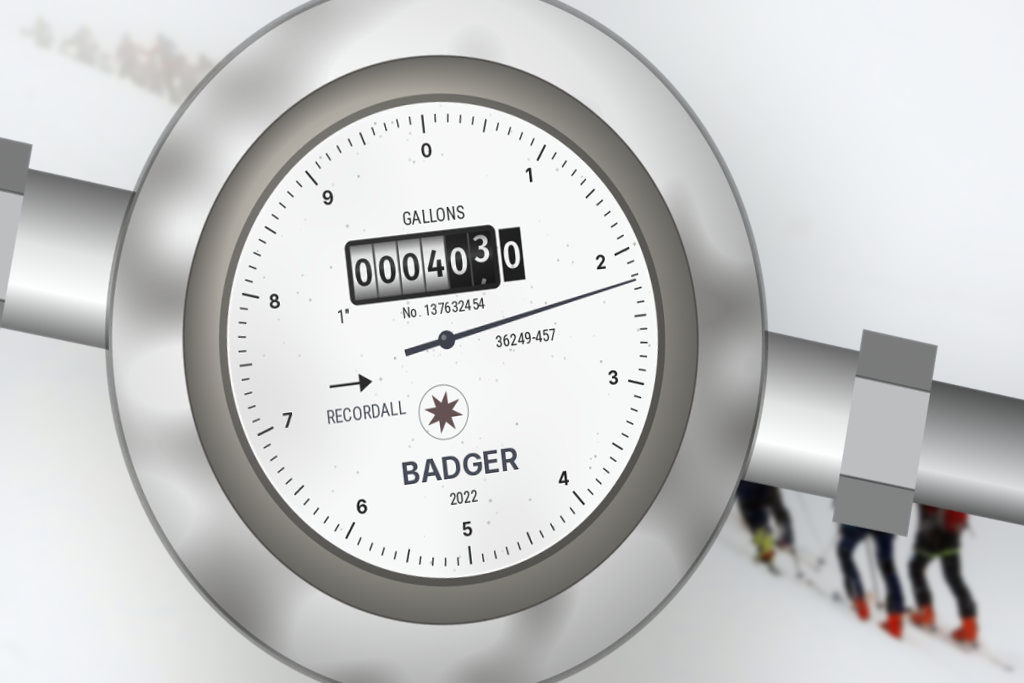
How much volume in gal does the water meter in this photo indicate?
4032.2 gal
